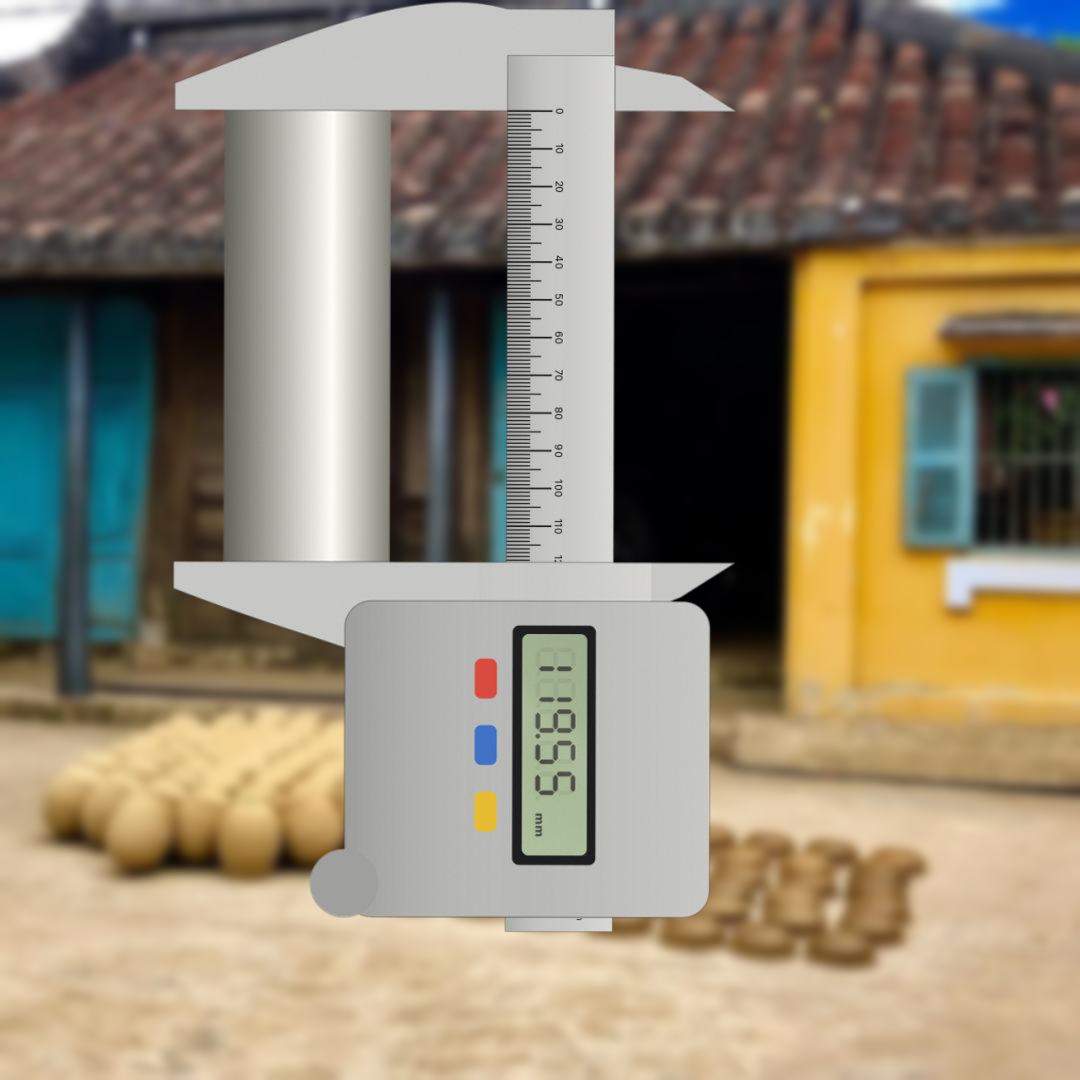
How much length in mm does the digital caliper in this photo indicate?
119.55 mm
